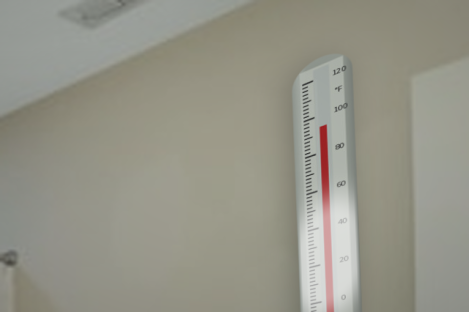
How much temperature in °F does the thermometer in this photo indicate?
94 °F
